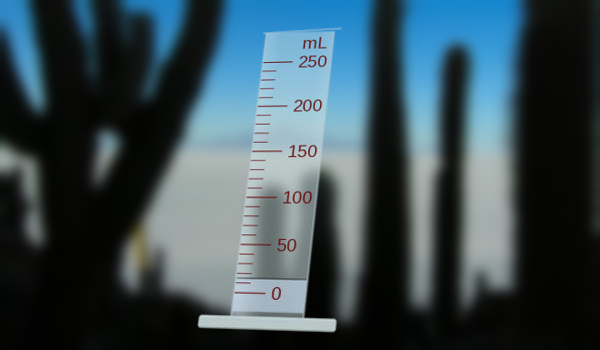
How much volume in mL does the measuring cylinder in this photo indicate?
15 mL
